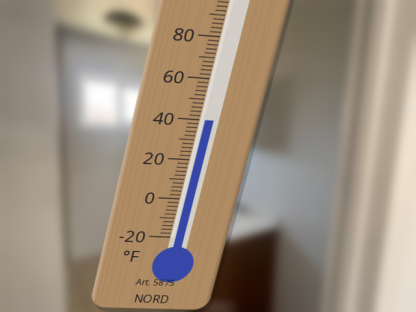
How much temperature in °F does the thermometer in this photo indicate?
40 °F
